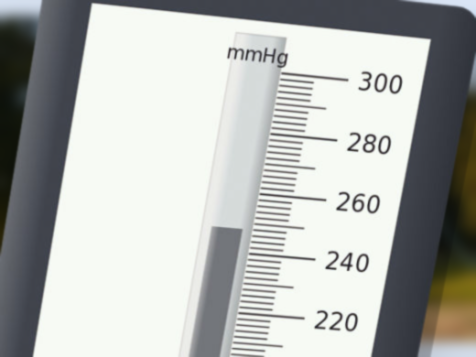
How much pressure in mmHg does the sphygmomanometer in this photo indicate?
248 mmHg
